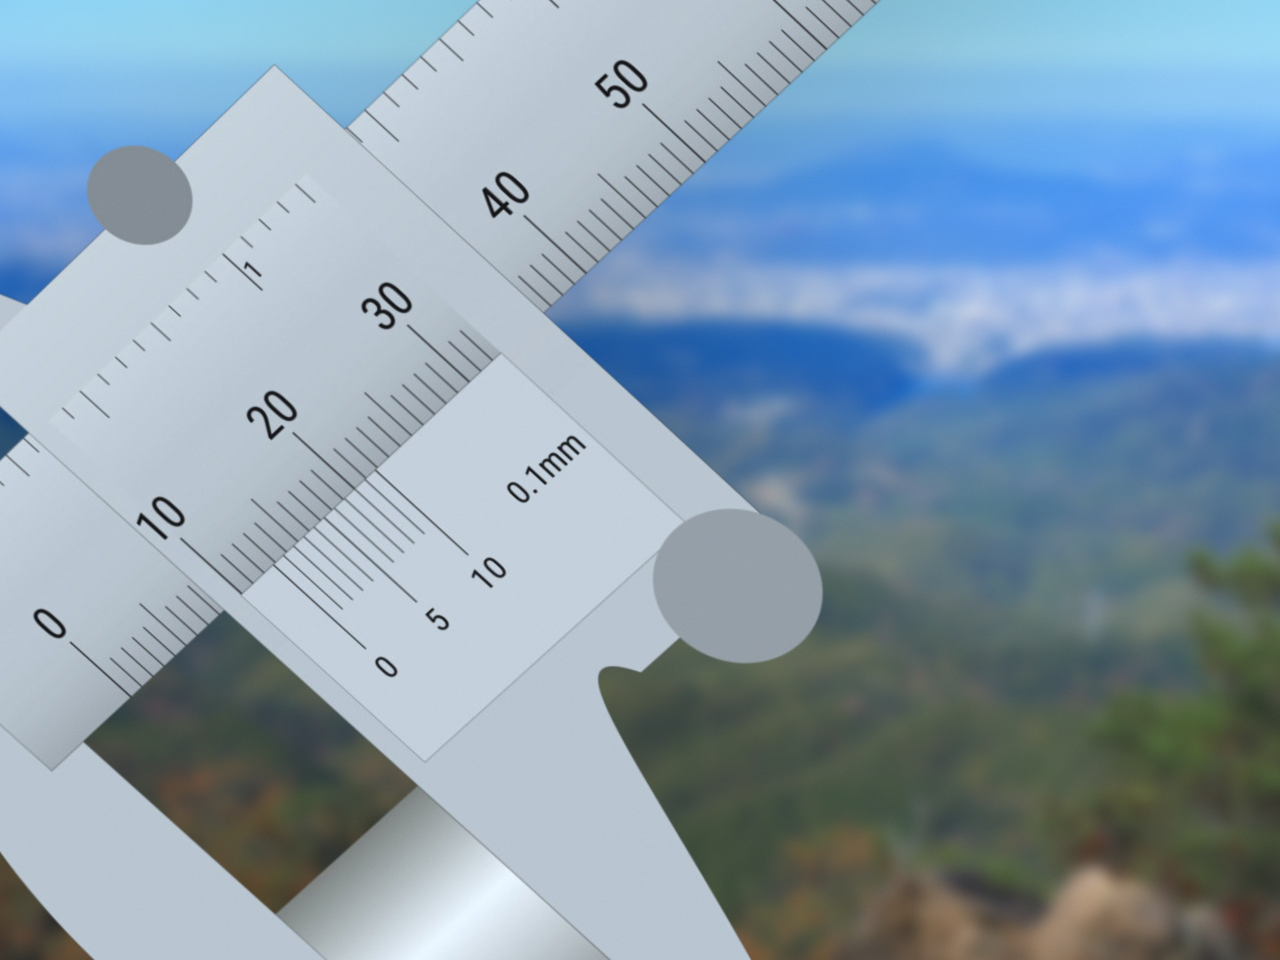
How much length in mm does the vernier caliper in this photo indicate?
12.8 mm
